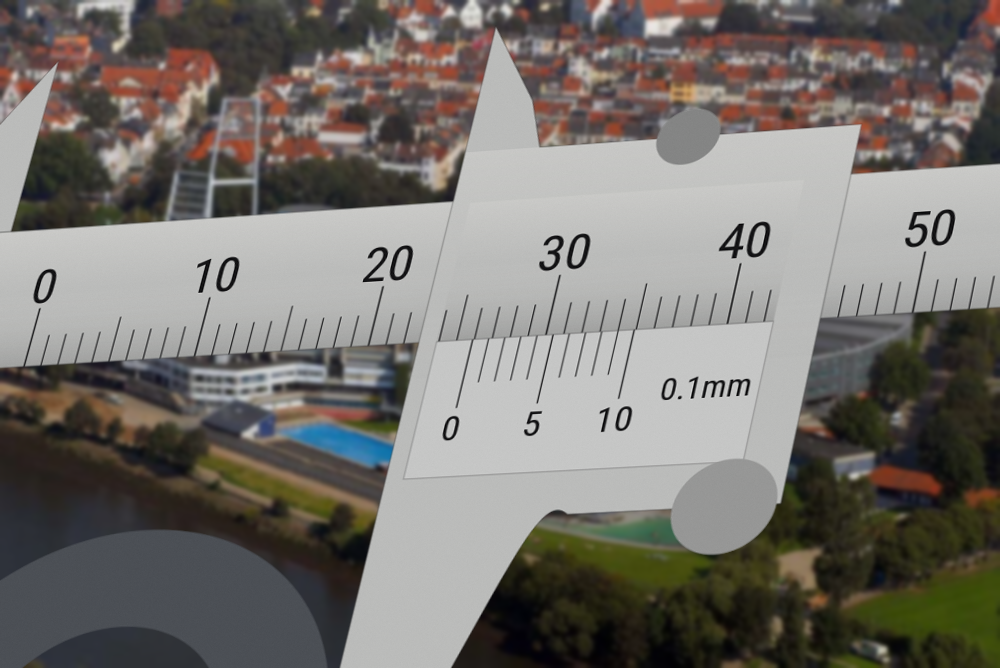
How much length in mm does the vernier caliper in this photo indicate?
25.9 mm
